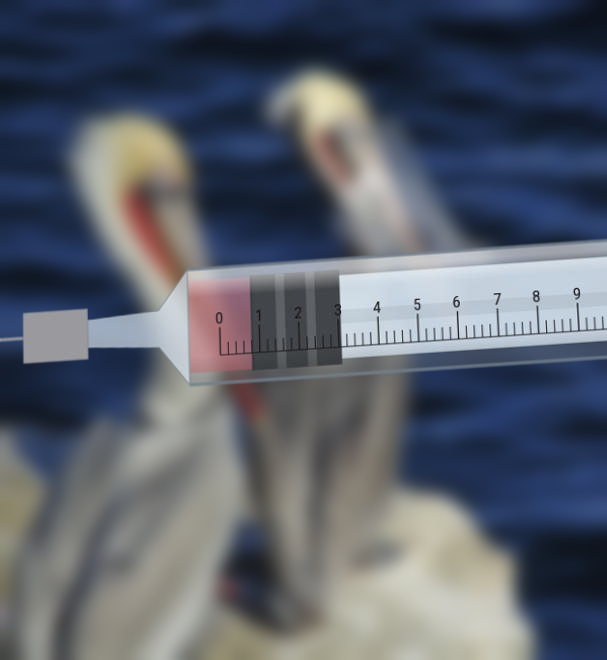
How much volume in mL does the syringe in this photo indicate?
0.8 mL
